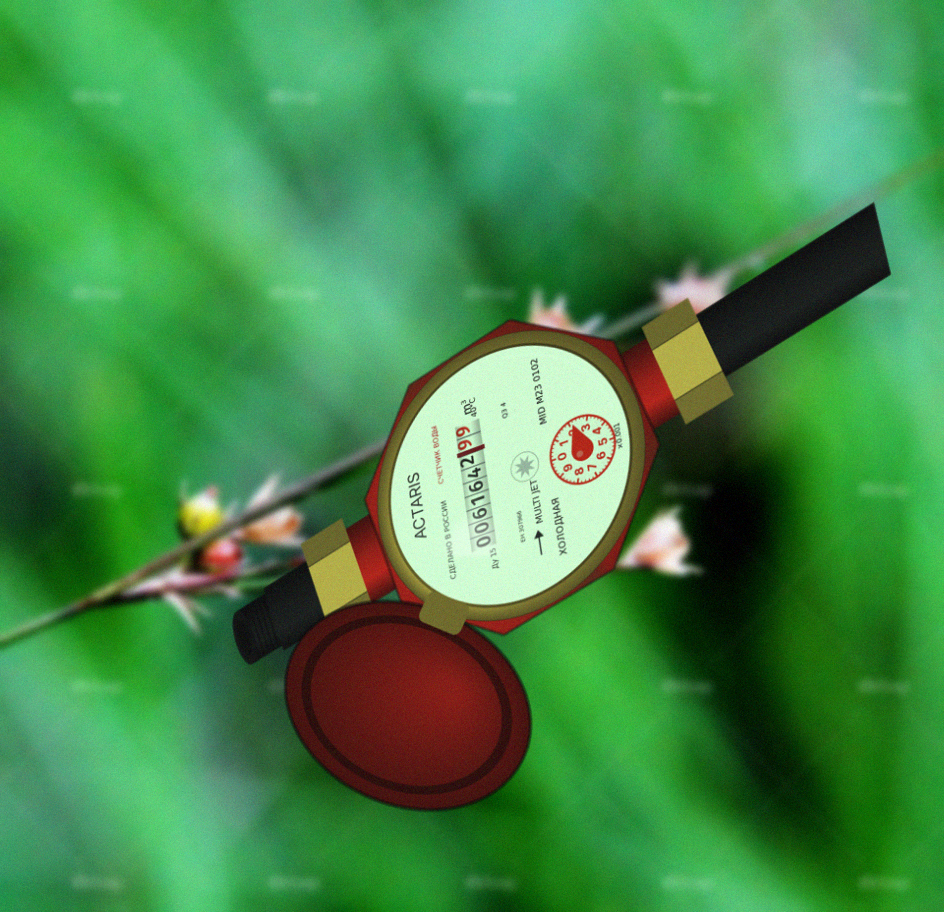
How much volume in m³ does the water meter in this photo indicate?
61642.992 m³
